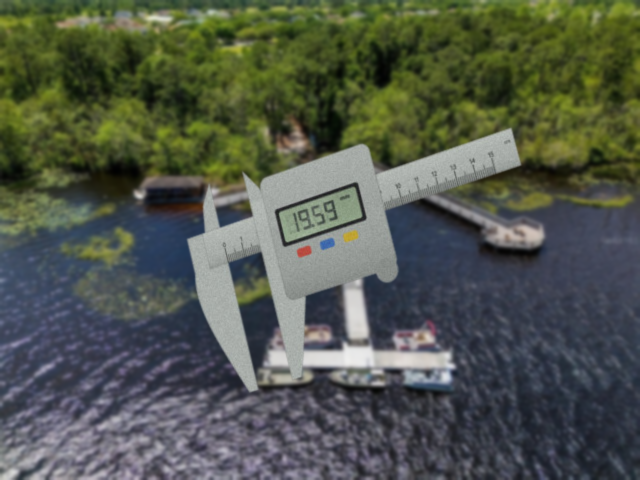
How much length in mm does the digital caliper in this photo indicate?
19.59 mm
